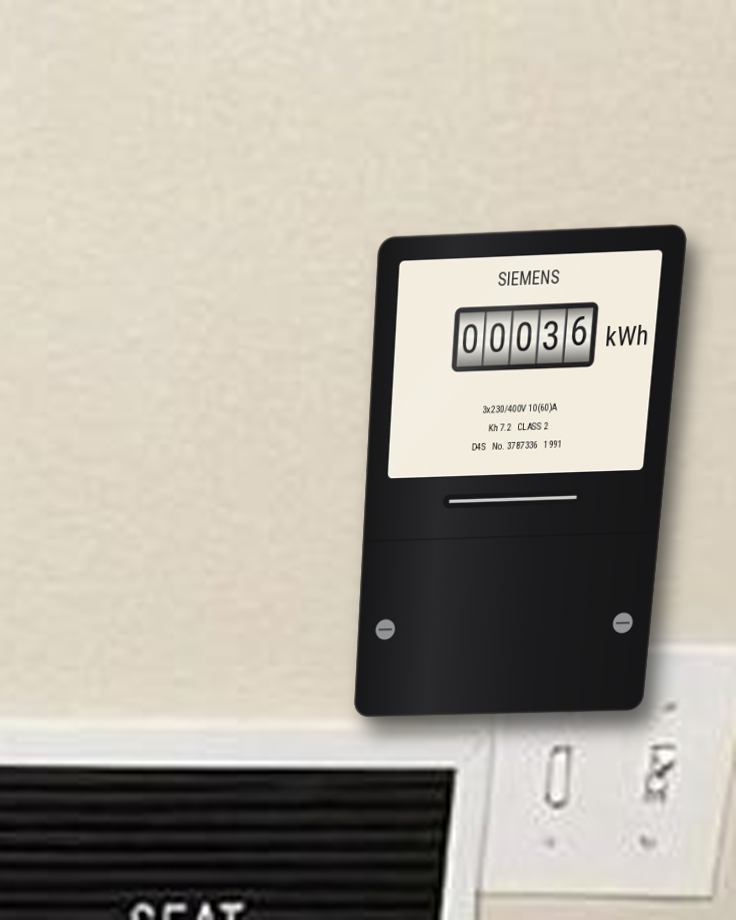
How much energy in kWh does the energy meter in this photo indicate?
36 kWh
